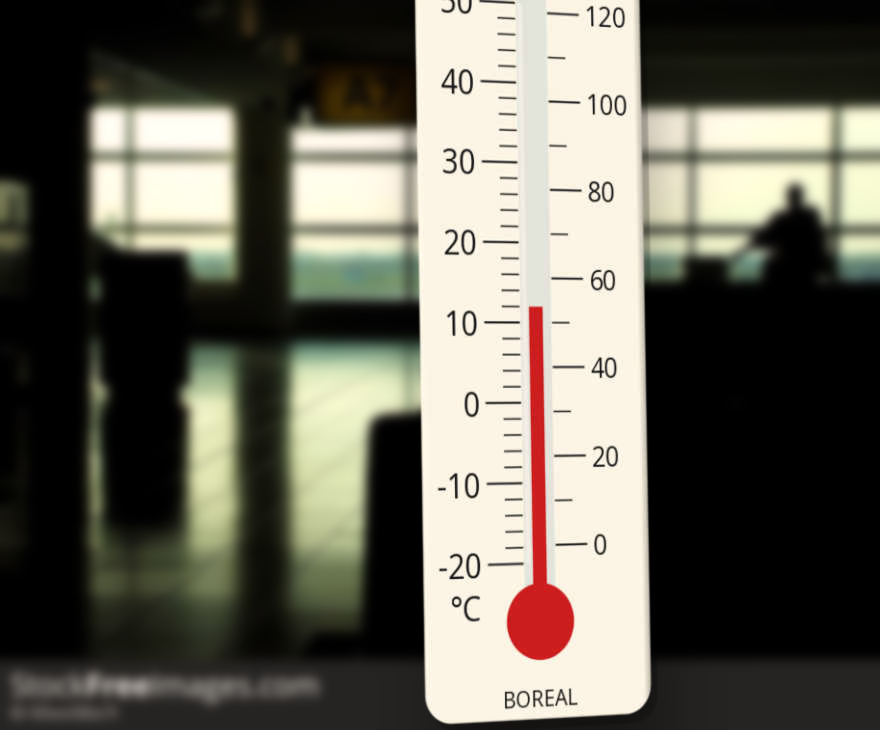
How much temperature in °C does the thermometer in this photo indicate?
12 °C
